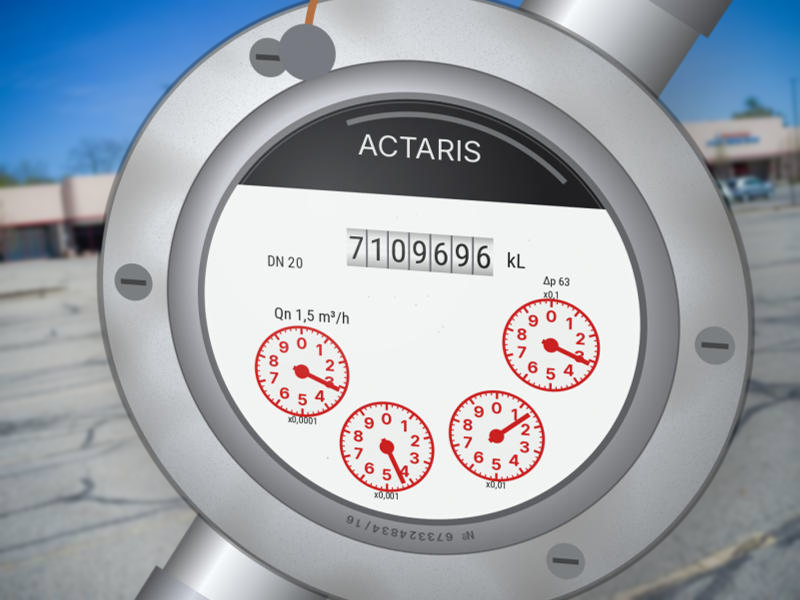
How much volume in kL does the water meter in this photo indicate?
7109696.3143 kL
